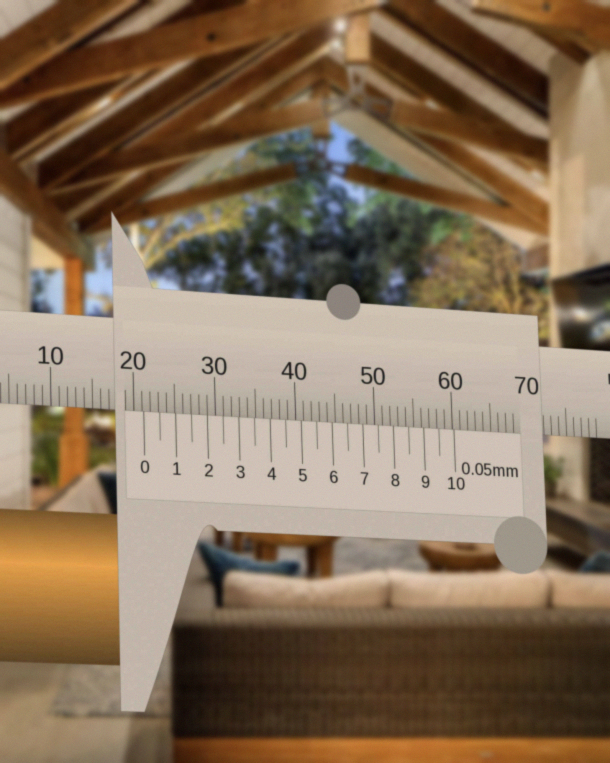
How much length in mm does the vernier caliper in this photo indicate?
21.2 mm
